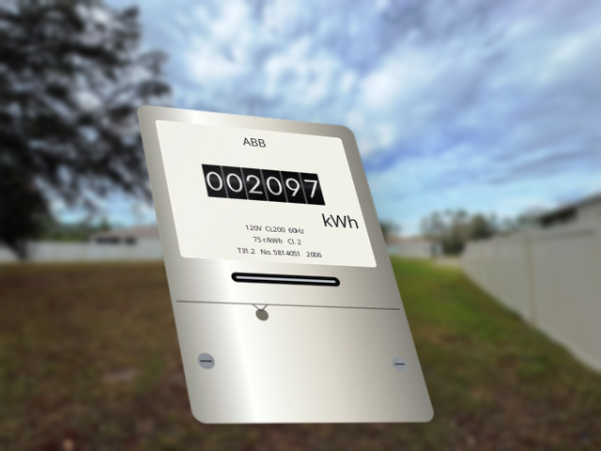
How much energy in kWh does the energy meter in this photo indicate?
2097 kWh
